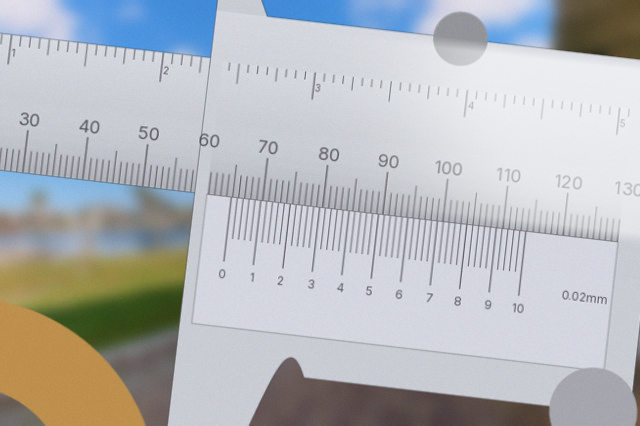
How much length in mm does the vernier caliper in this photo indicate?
64.8 mm
